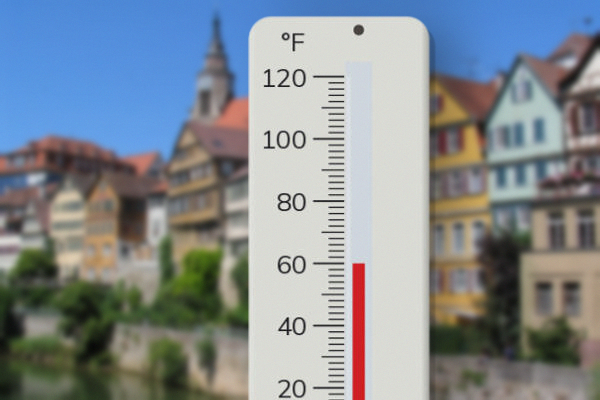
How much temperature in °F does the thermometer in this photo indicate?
60 °F
